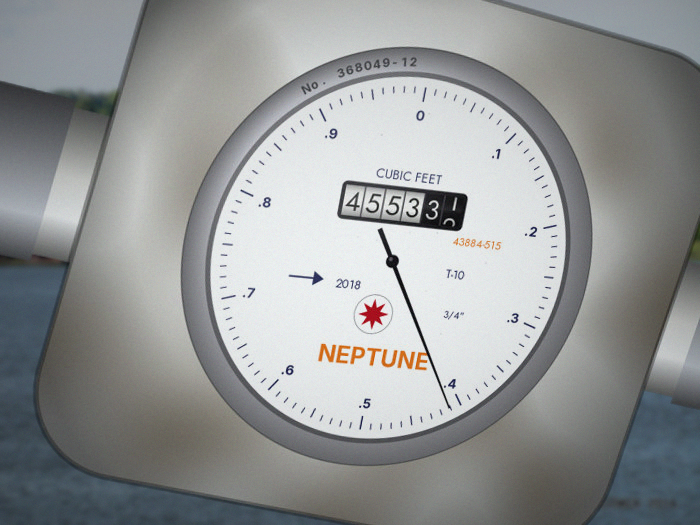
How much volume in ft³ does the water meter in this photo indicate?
455331.41 ft³
